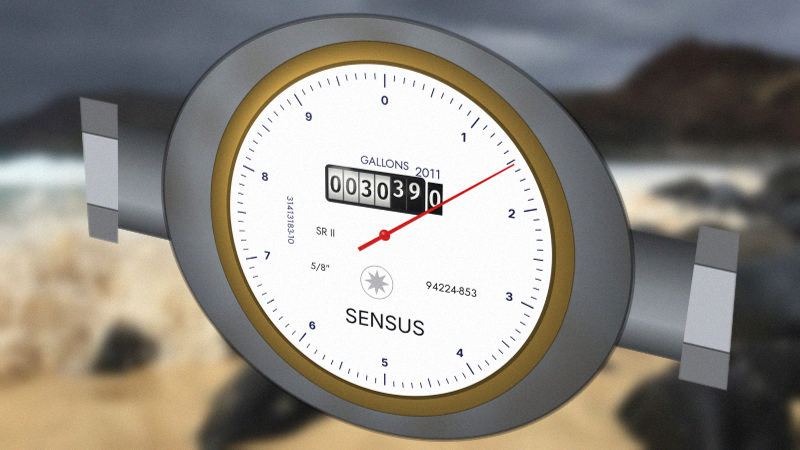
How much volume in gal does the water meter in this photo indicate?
30391.5 gal
